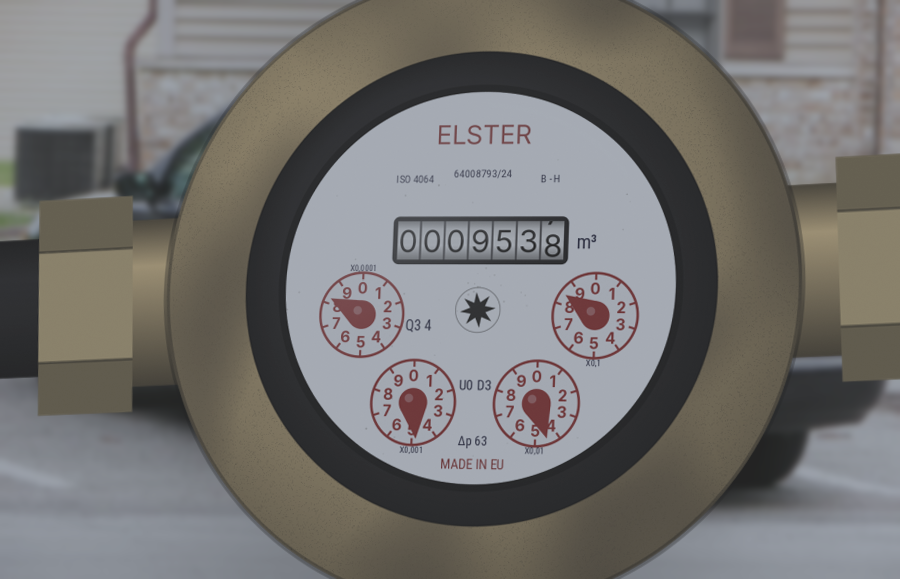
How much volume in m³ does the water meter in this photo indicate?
9537.8448 m³
